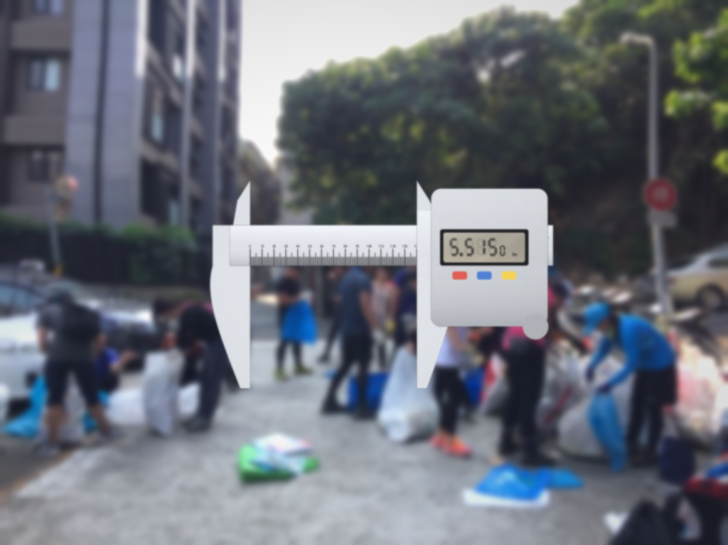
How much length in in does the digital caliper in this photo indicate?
5.5150 in
